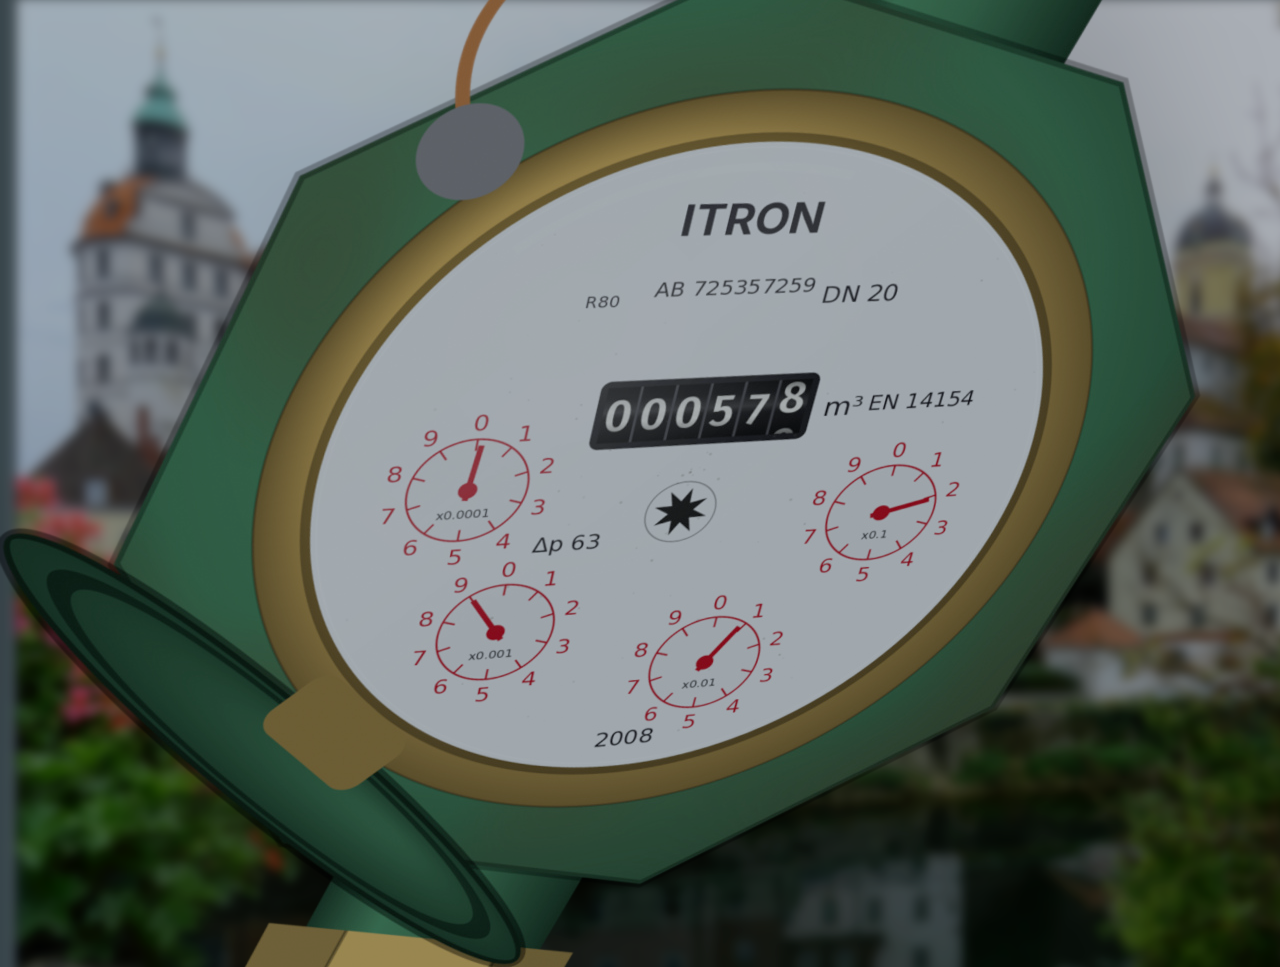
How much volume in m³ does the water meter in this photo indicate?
578.2090 m³
